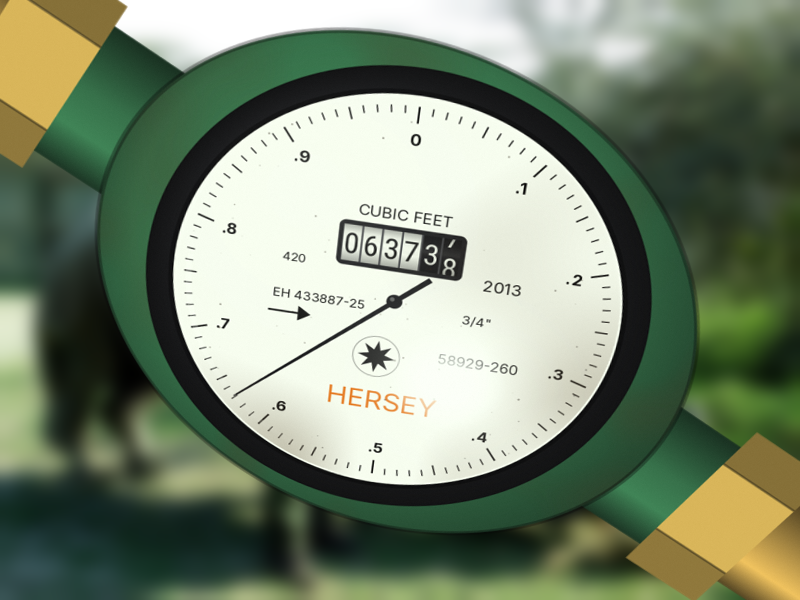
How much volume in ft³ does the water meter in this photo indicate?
63737.63 ft³
